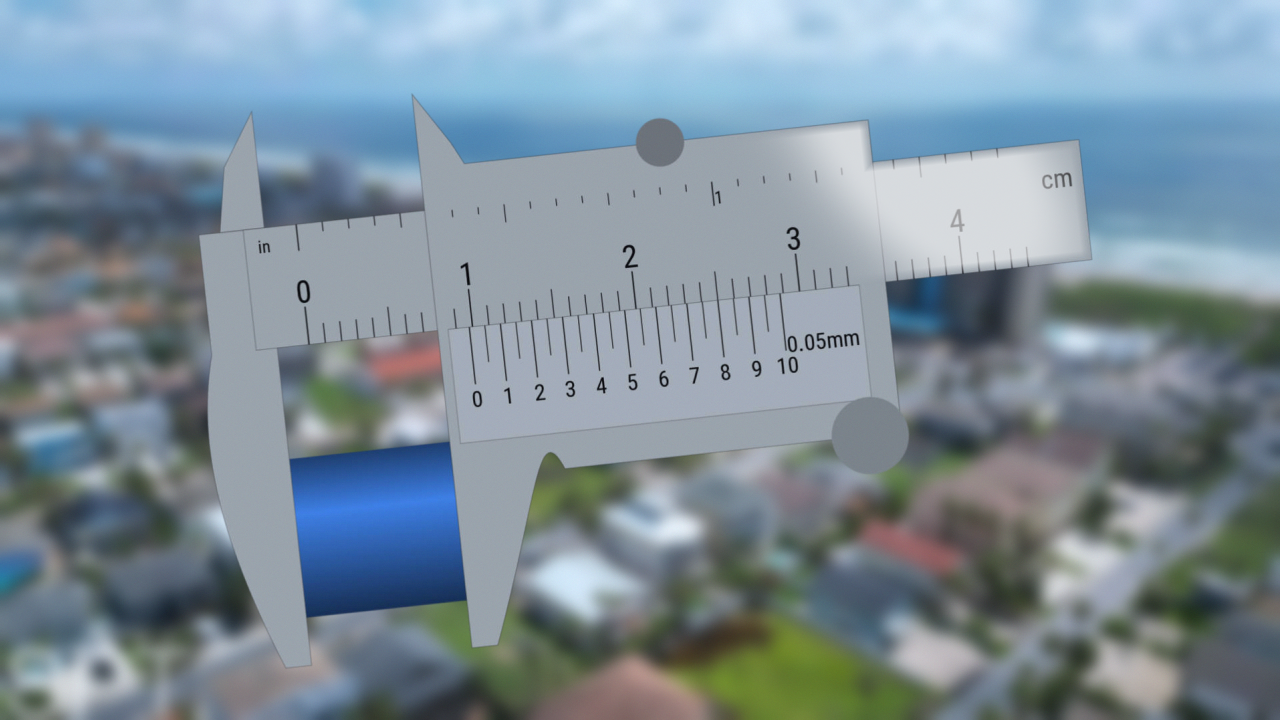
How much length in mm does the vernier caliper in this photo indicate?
9.8 mm
